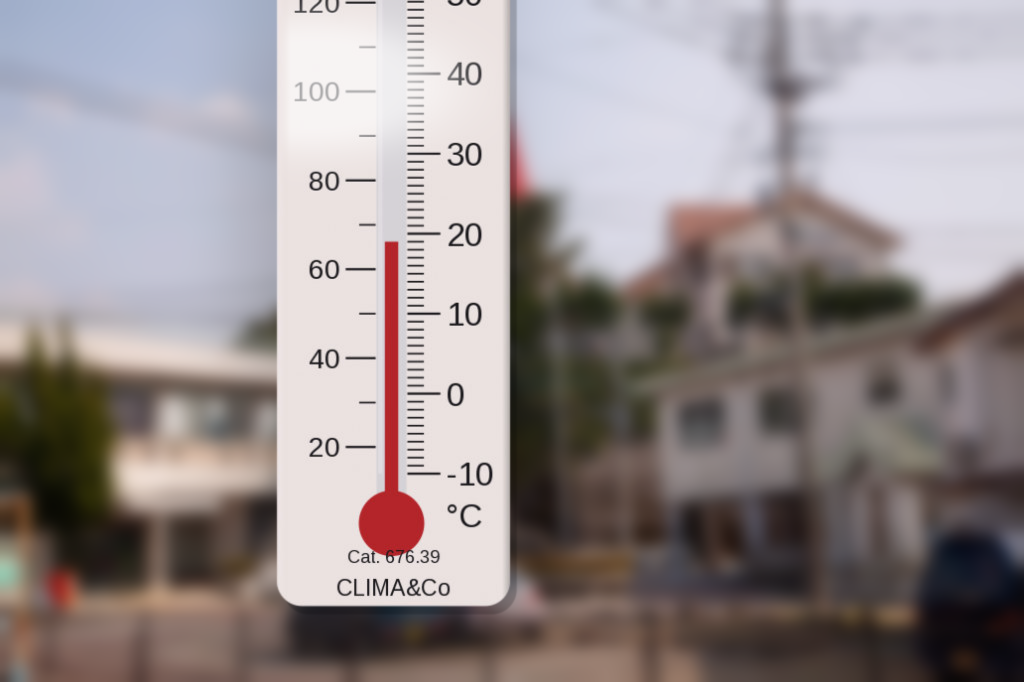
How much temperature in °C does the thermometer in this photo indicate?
19 °C
